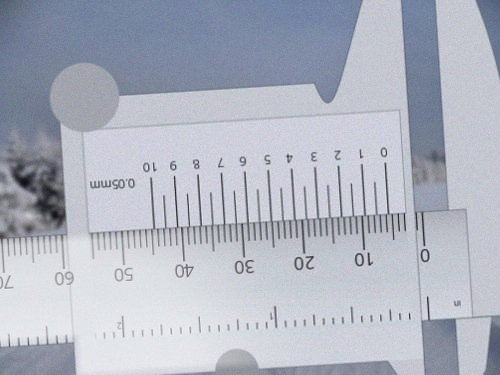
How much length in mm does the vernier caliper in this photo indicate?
5.6 mm
